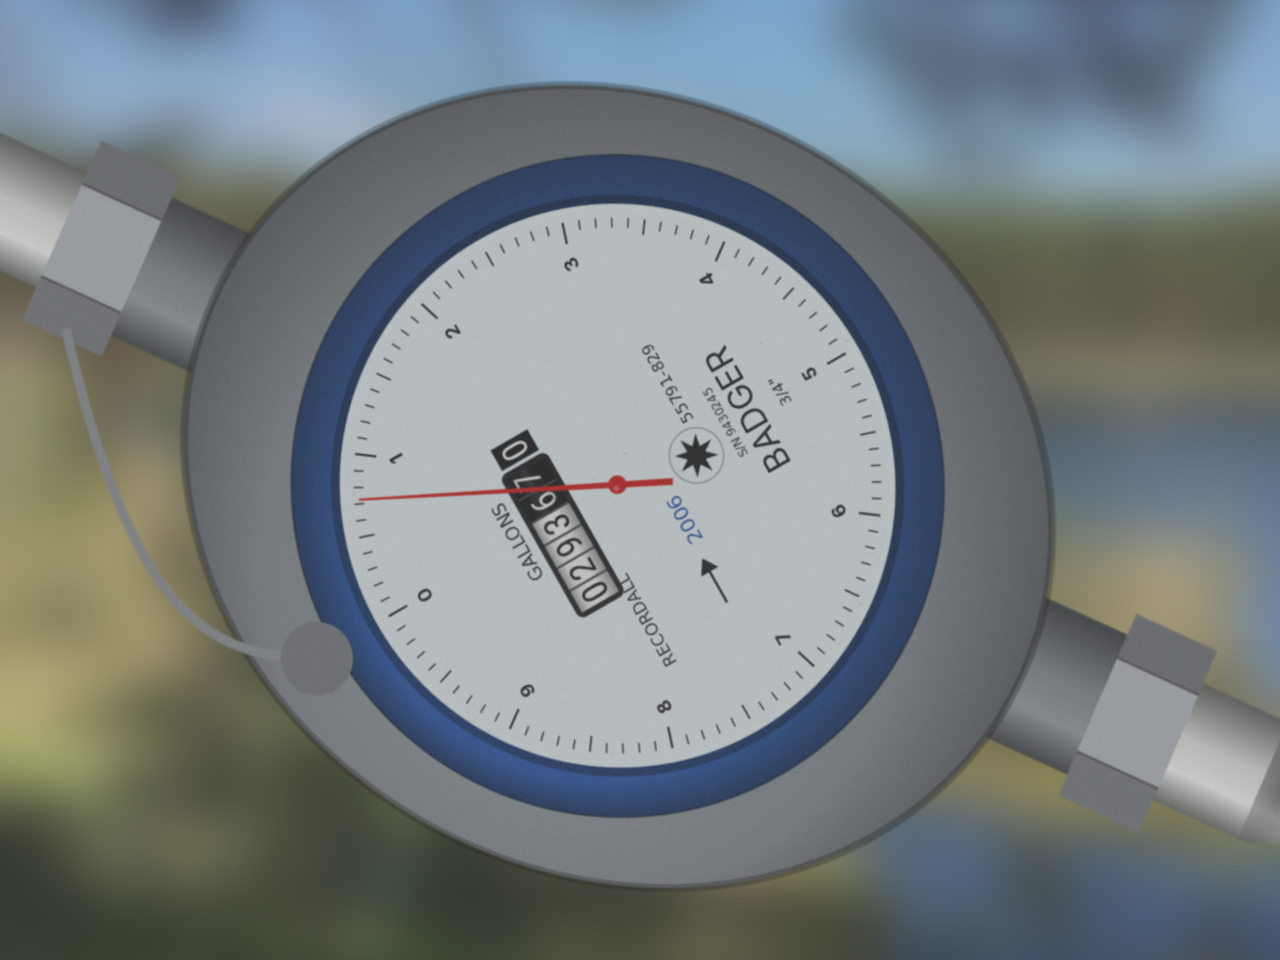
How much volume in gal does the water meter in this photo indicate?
293670.7 gal
